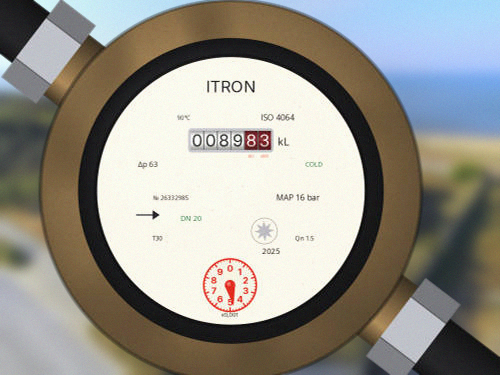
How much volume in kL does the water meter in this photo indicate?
89.834 kL
